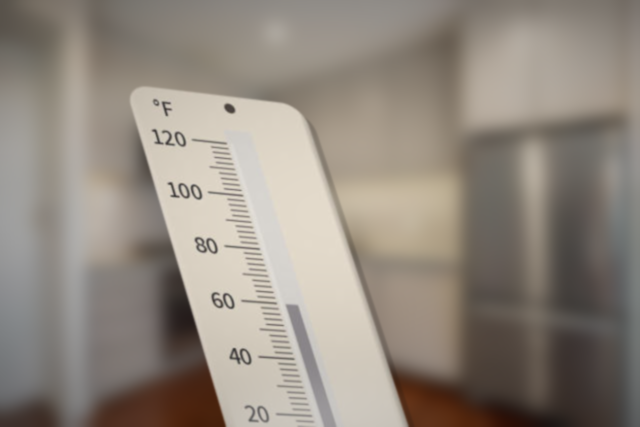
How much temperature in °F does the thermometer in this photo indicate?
60 °F
